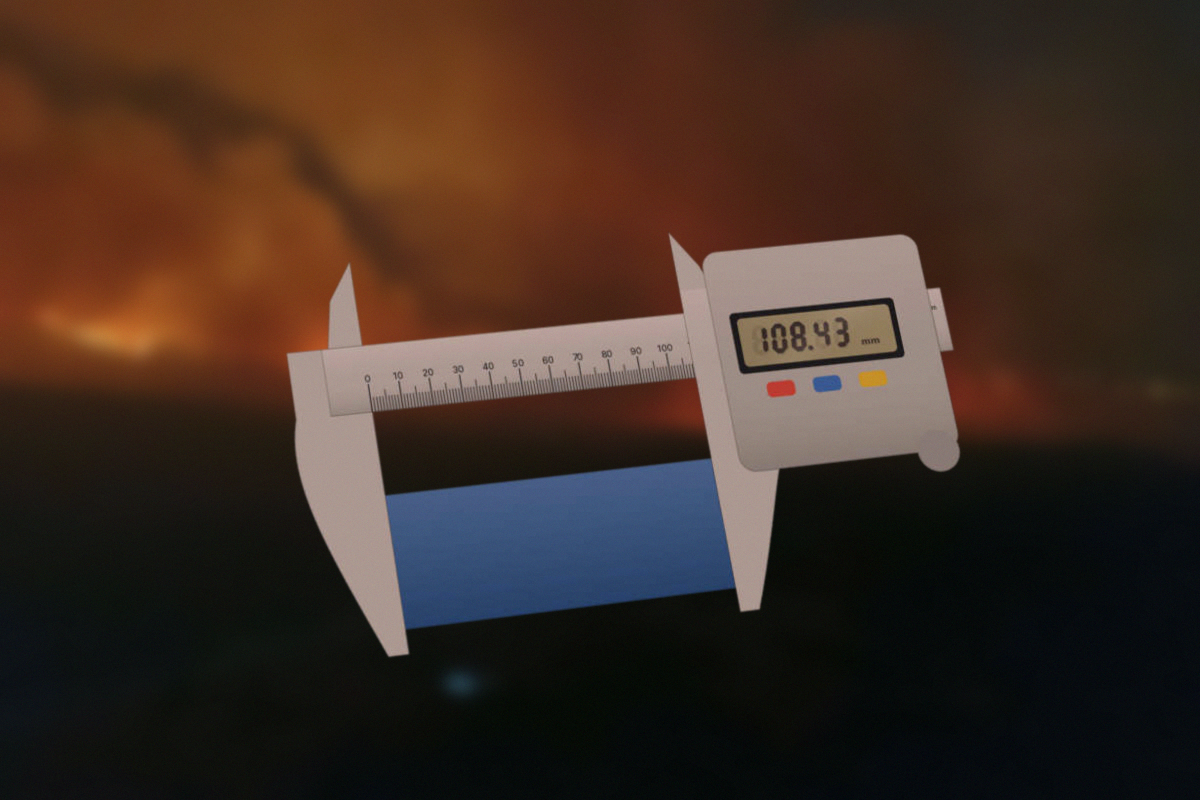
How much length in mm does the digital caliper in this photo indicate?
108.43 mm
